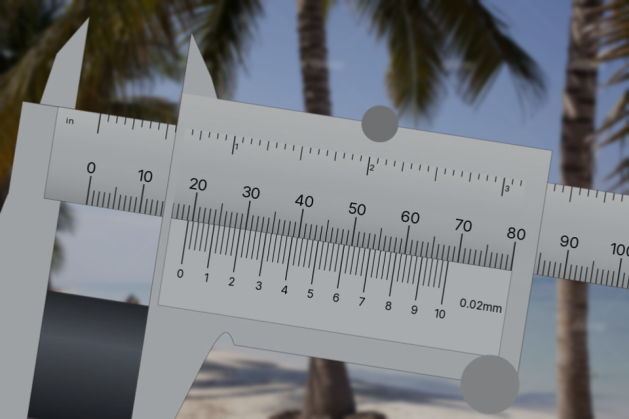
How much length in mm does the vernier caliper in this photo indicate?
19.2 mm
